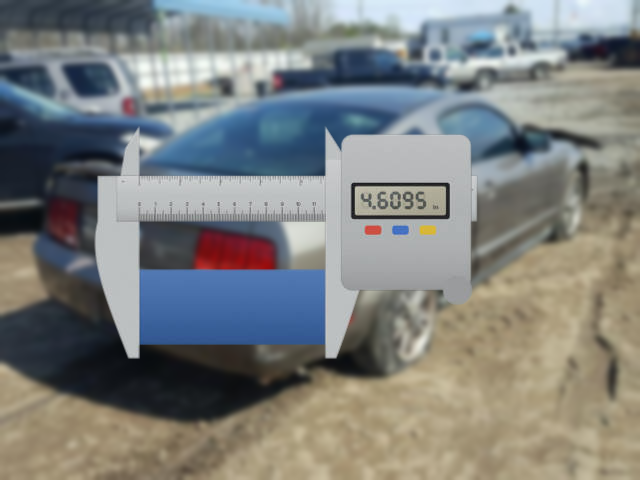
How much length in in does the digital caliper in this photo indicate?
4.6095 in
